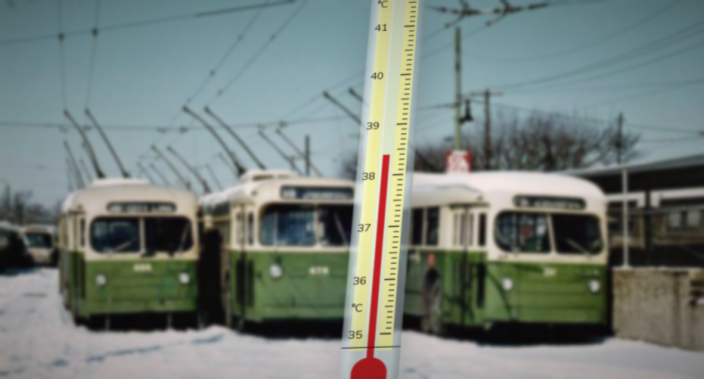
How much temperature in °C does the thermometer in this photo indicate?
38.4 °C
